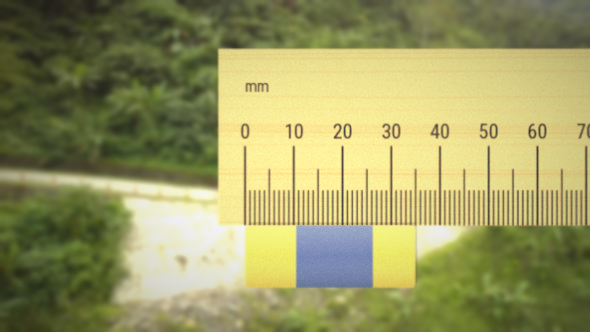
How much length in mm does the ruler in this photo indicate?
35 mm
